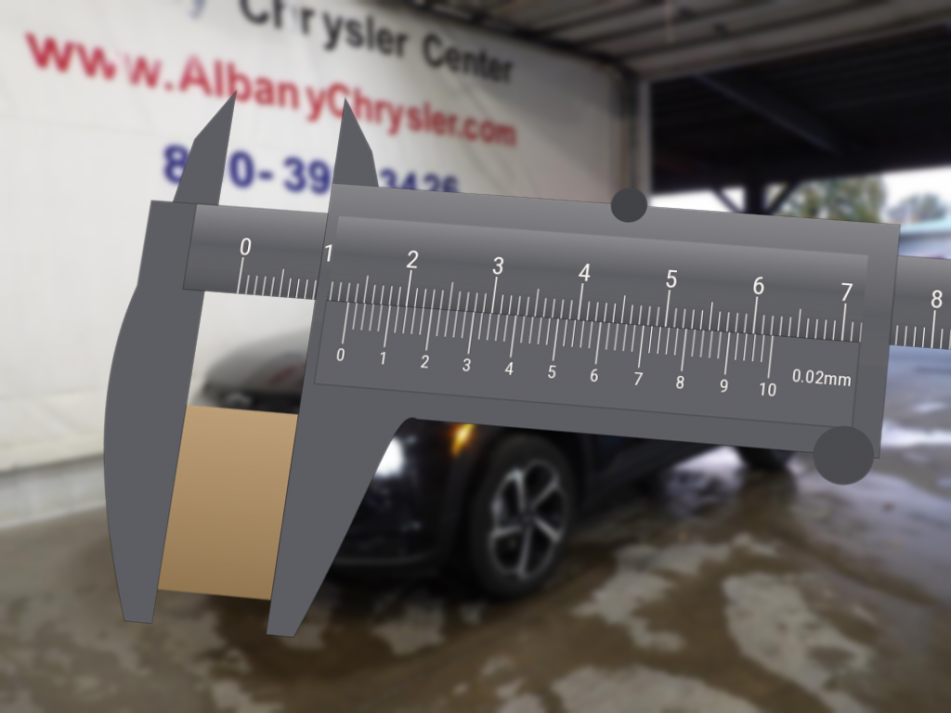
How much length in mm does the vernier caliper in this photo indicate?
13.2 mm
